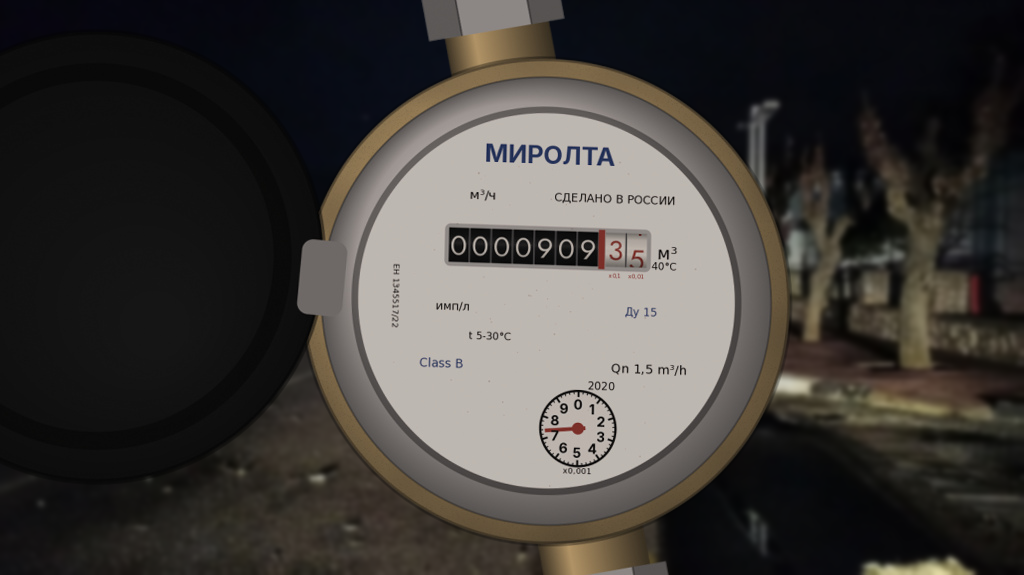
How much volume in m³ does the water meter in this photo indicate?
909.347 m³
